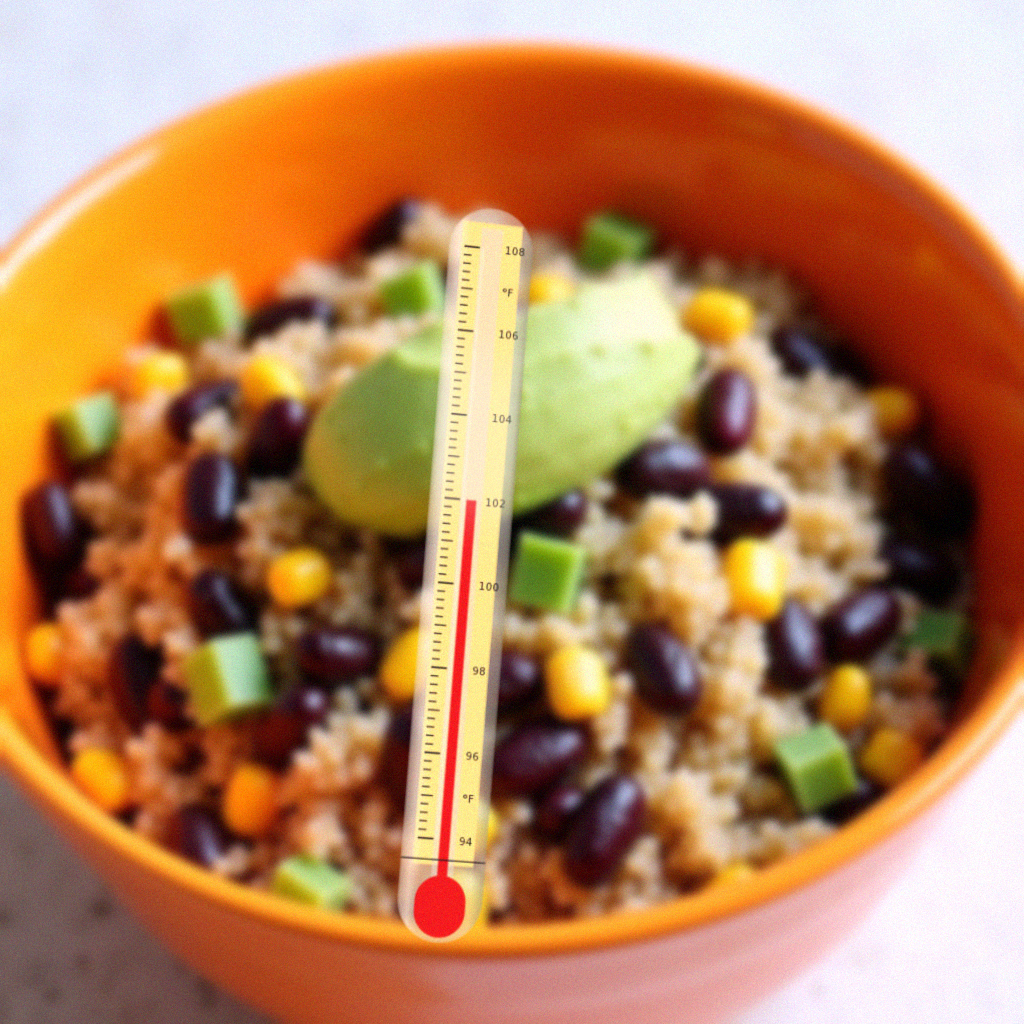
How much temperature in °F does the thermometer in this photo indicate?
102 °F
